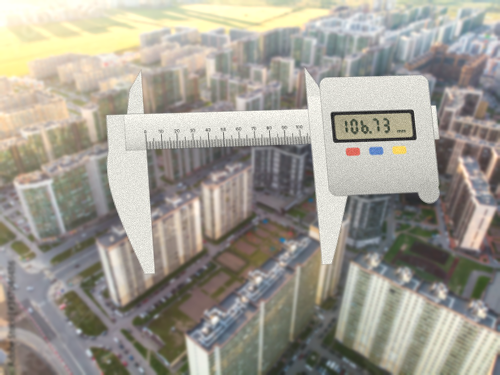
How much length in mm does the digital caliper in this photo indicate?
106.73 mm
